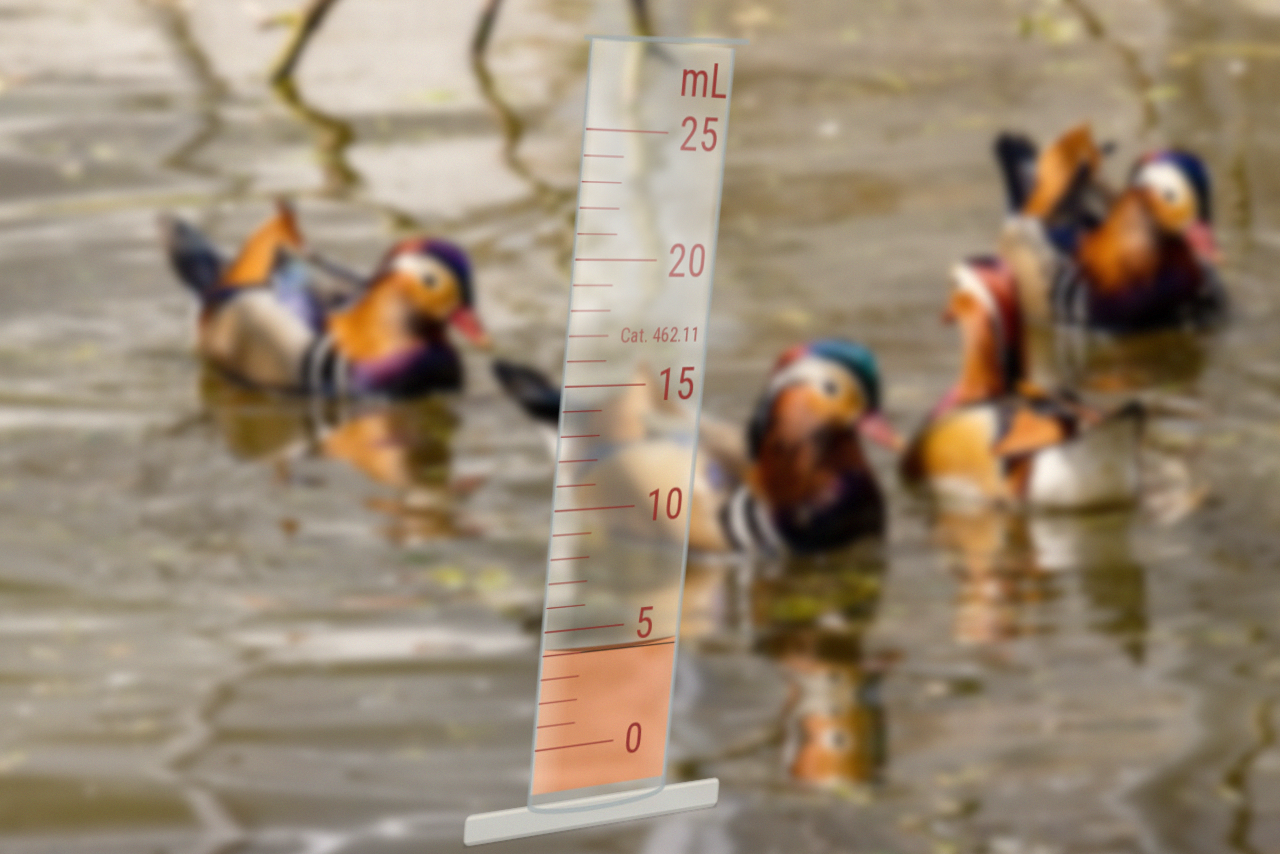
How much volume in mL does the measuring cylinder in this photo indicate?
4 mL
